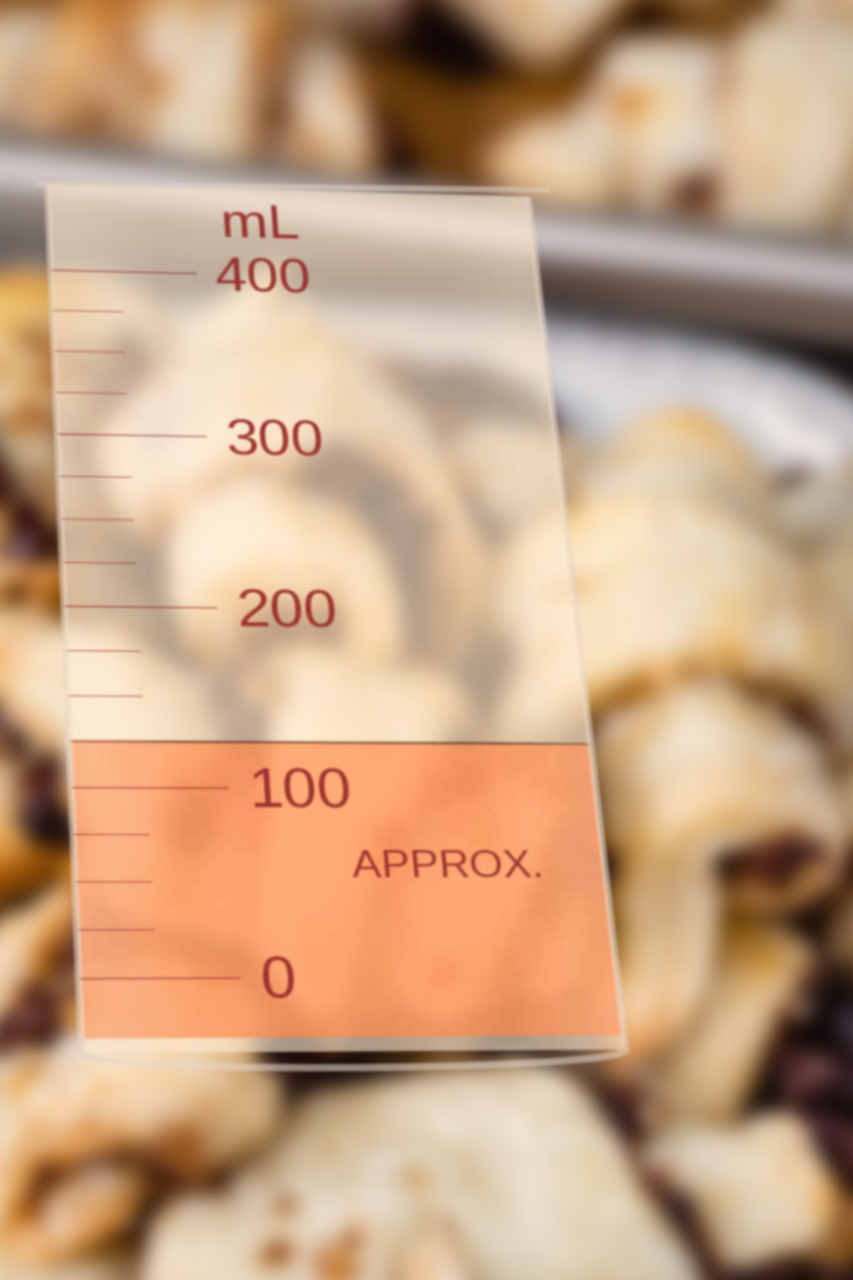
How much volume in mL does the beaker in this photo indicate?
125 mL
